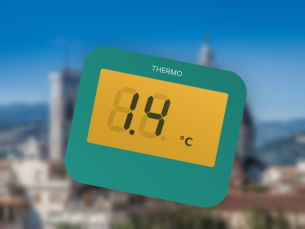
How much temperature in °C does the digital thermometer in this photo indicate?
1.4 °C
